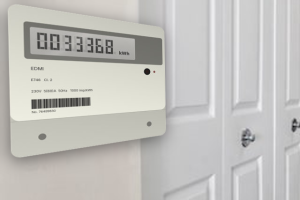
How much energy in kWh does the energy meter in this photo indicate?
33368 kWh
